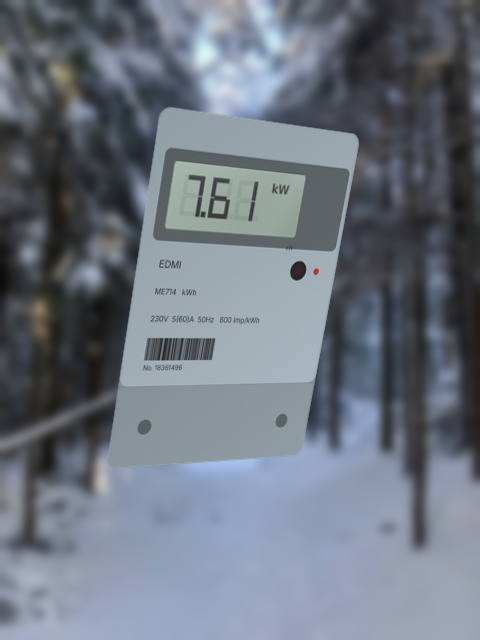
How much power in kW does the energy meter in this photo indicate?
7.61 kW
